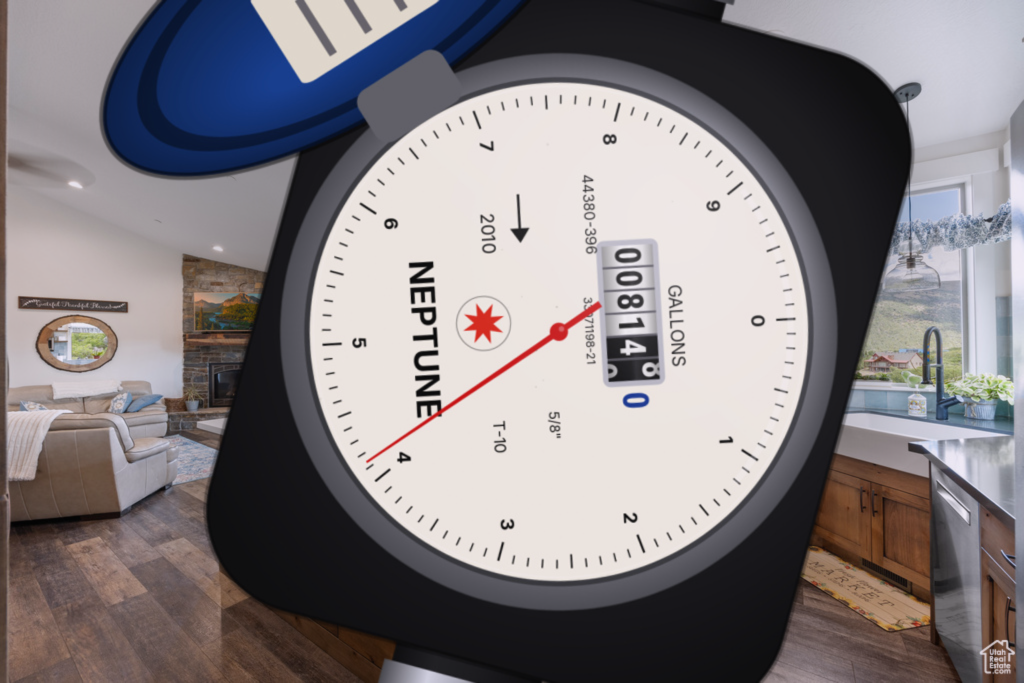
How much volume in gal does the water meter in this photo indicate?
81484.1 gal
